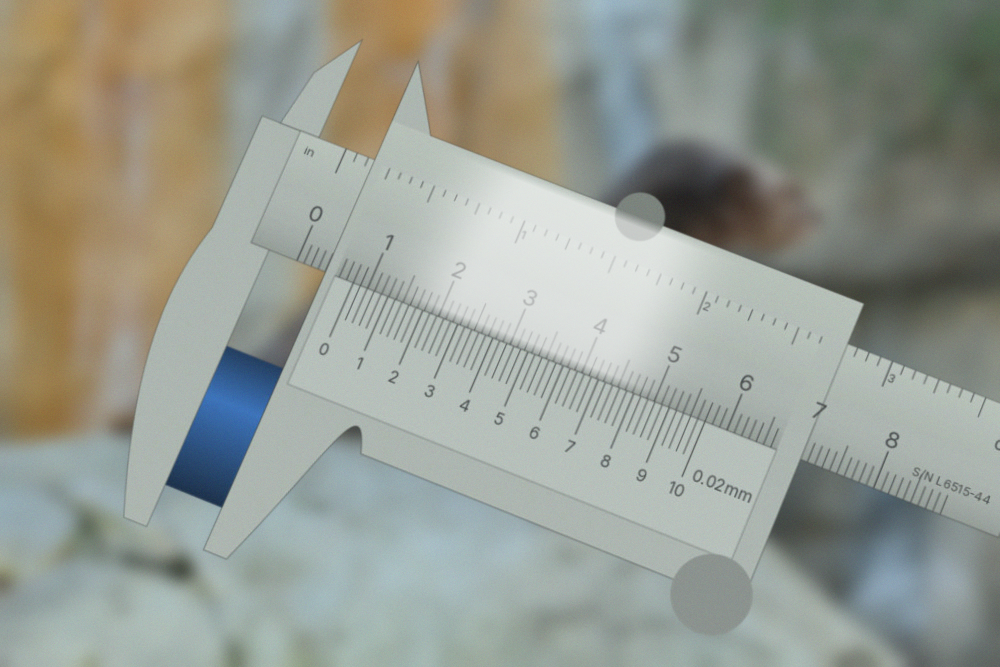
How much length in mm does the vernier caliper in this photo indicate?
8.0 mm
